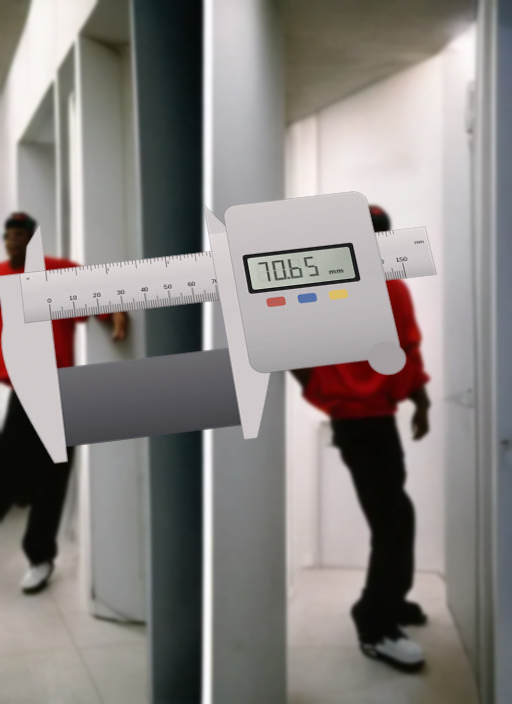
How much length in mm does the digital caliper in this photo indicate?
70.65 mm
